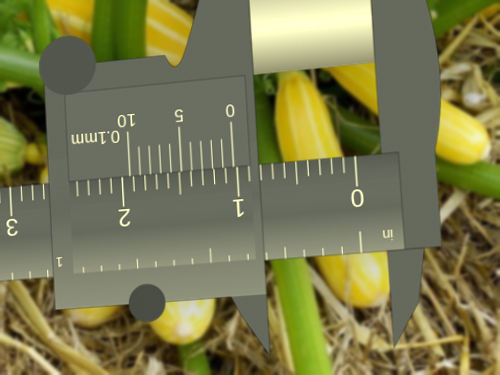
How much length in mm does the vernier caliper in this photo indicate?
10.3 mm
